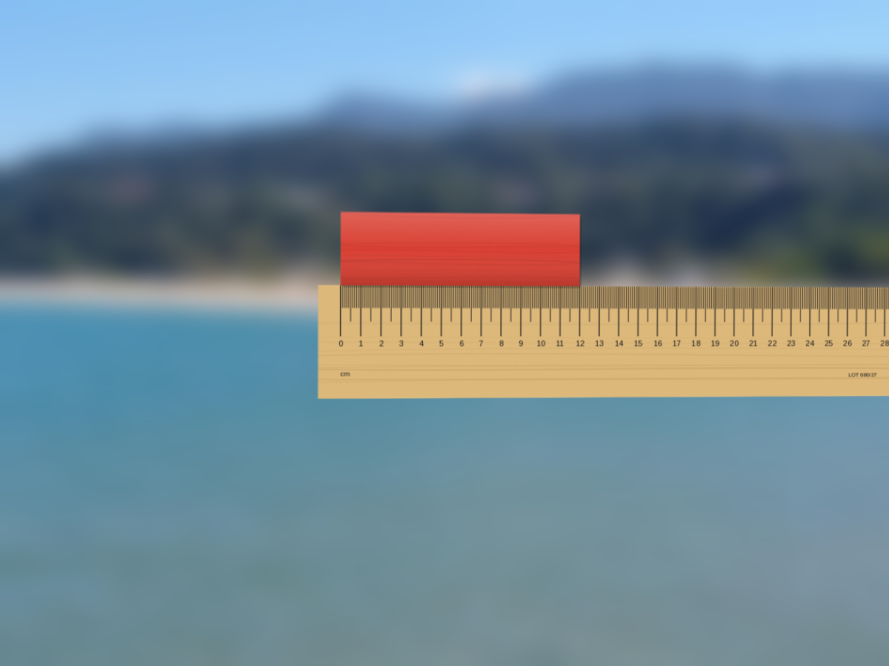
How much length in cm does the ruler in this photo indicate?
12 cm
